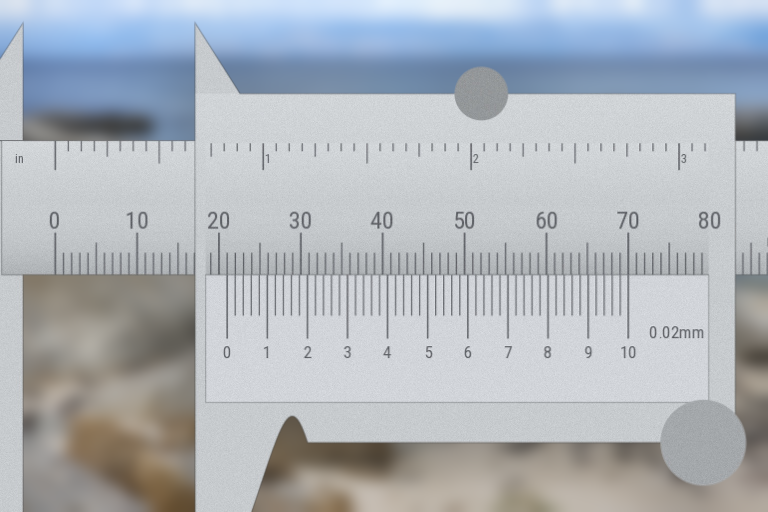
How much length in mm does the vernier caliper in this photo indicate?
21.0 mm
